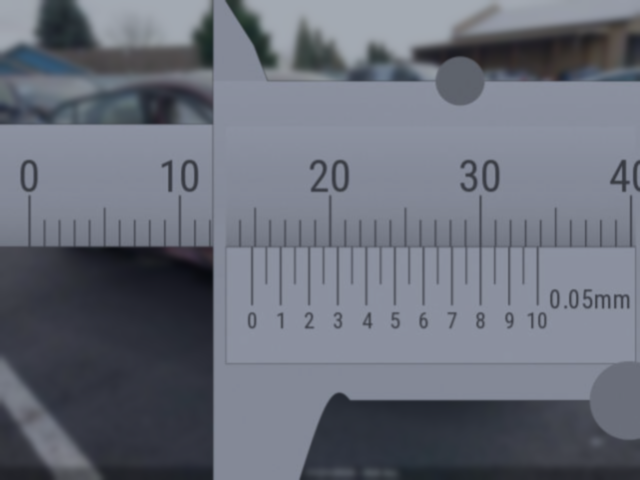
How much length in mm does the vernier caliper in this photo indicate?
14.8 mm
